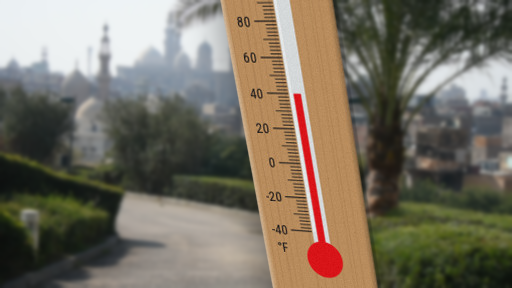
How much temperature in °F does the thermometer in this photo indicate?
40 °F
